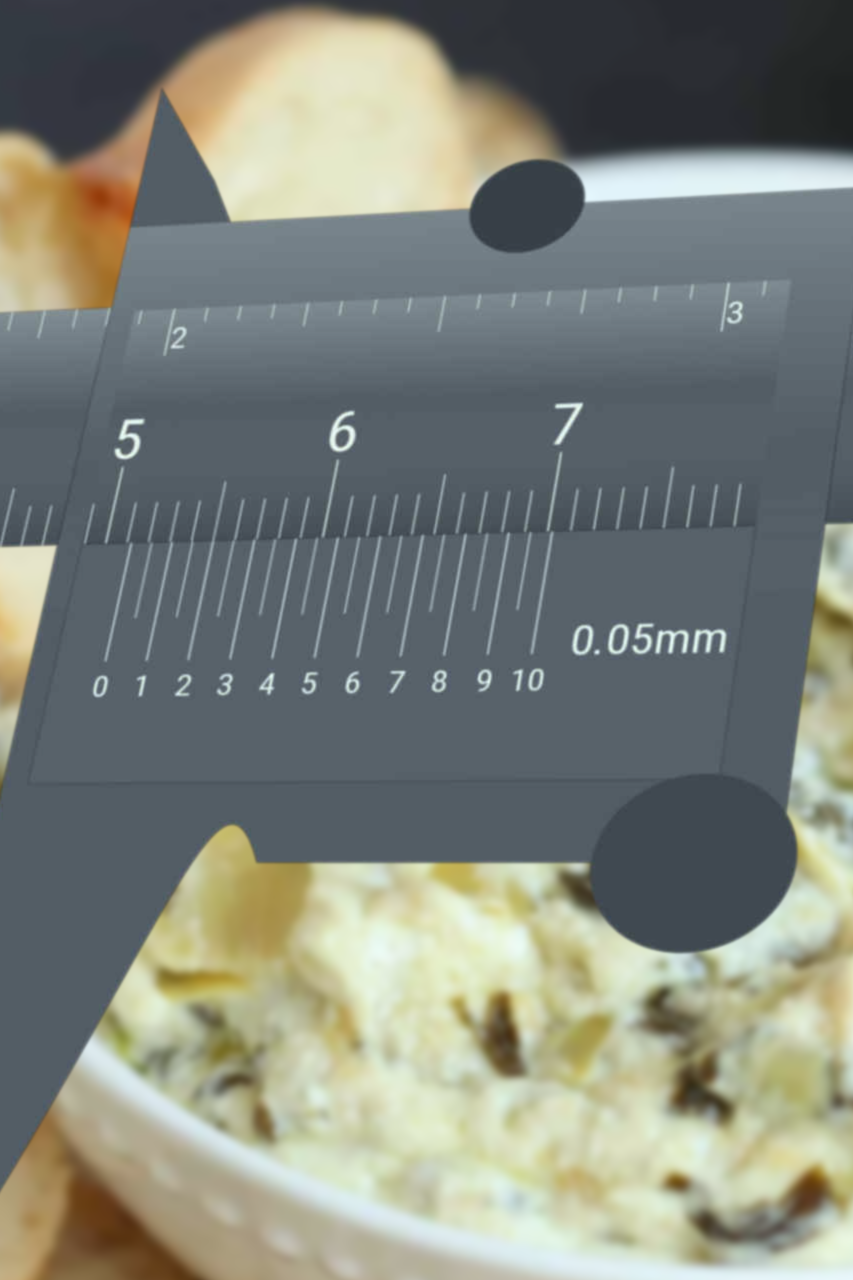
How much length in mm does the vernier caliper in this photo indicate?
51.2 mm
